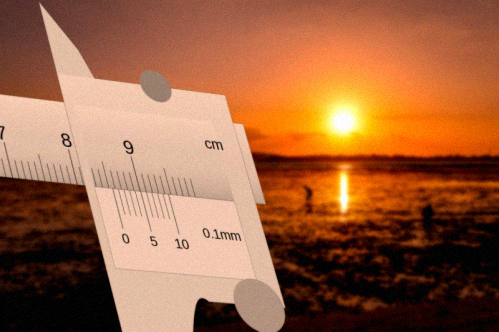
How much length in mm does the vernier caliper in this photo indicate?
85.6 mm
